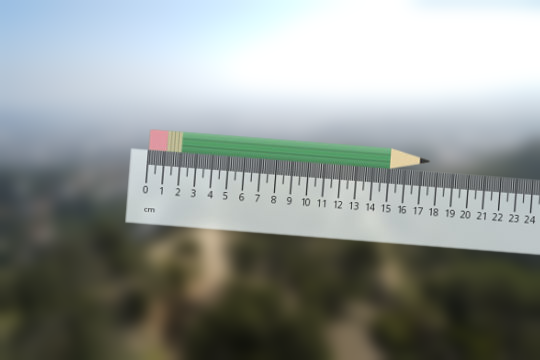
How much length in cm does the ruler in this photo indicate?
17.5 cm
